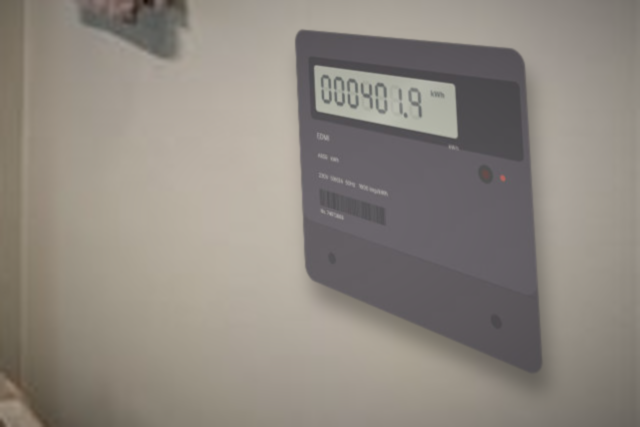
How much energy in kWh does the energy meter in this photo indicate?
401.9 kWh
